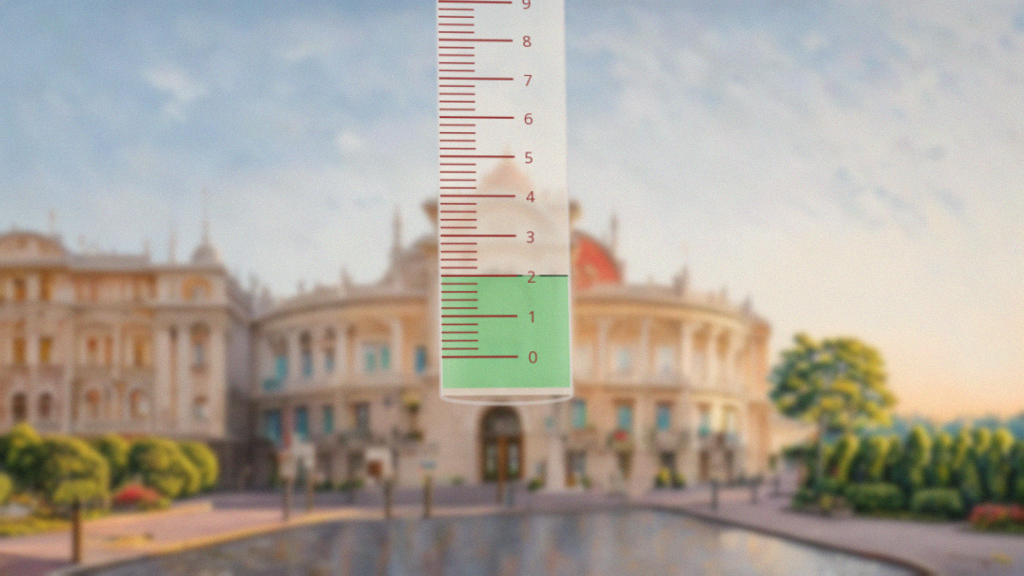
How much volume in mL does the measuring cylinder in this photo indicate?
2 mL
